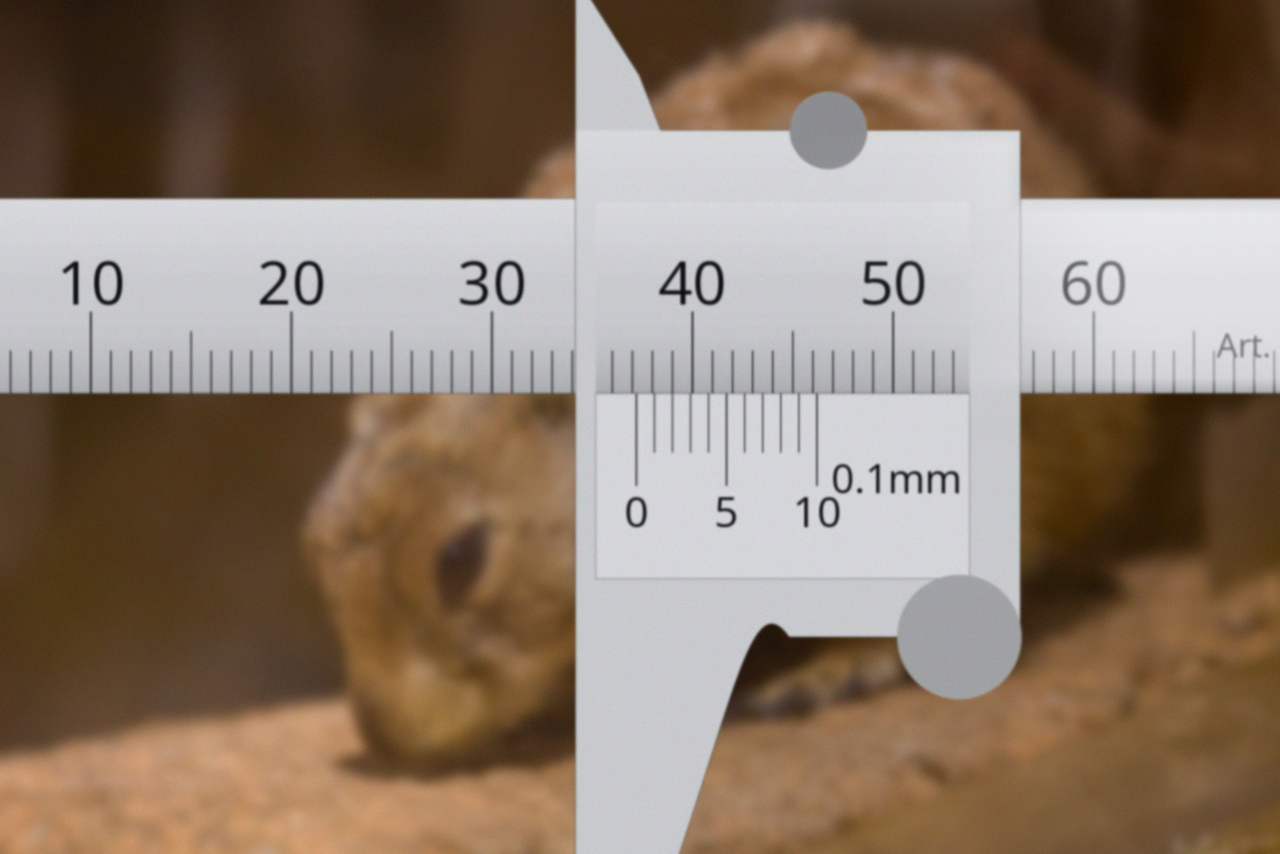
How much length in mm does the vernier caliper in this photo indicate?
37.2 mm
